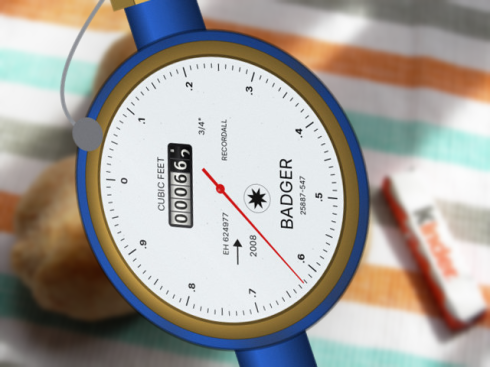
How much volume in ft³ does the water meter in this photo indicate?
661.62 ft³
